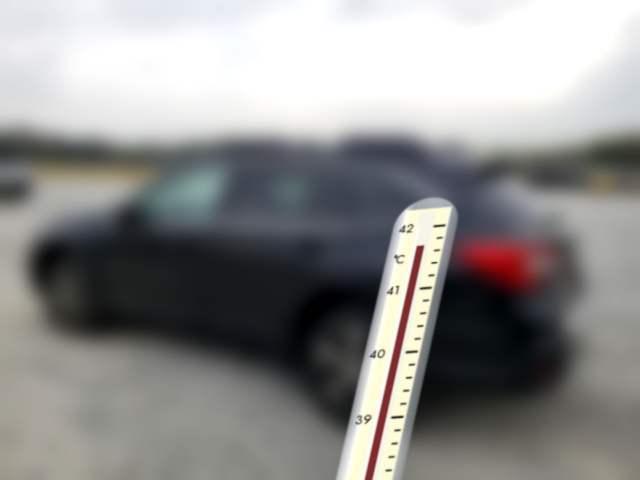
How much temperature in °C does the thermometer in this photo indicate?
41.7 °C
